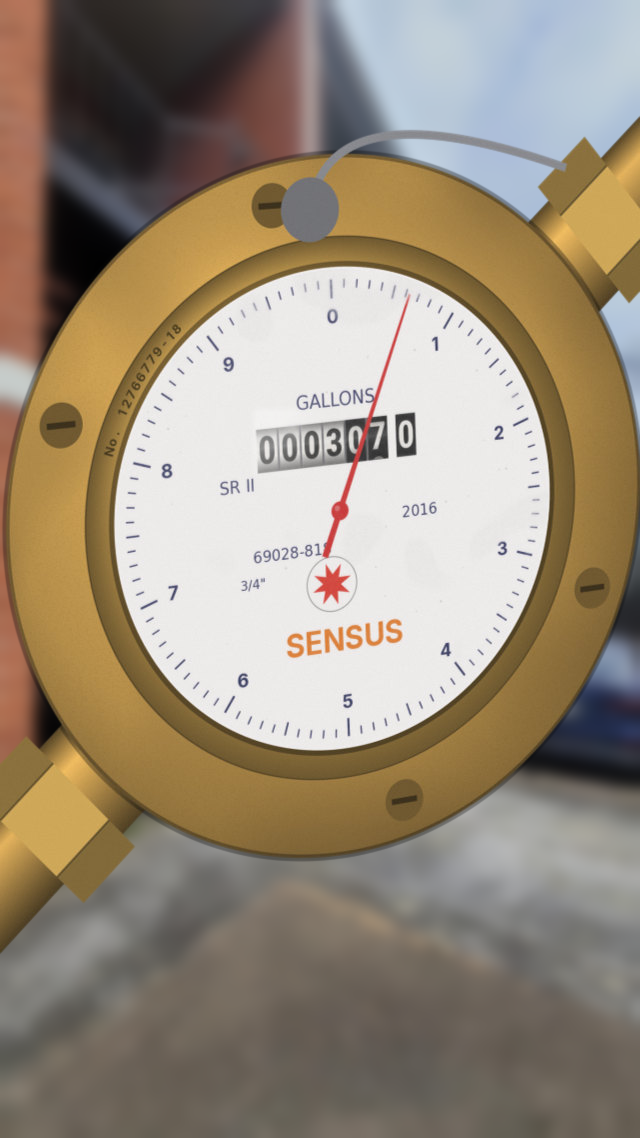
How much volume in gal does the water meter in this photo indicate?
3070.6 gal
